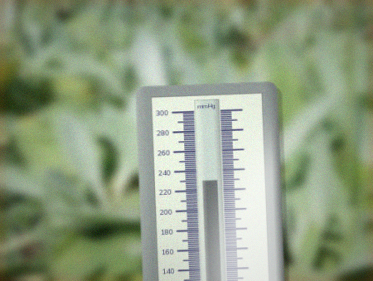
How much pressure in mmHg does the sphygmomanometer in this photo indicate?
230 mmHg
